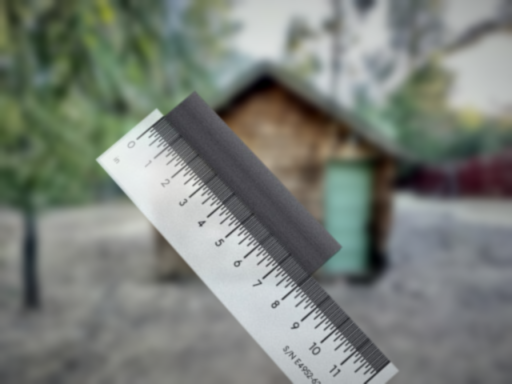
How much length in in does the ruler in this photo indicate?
8 in
